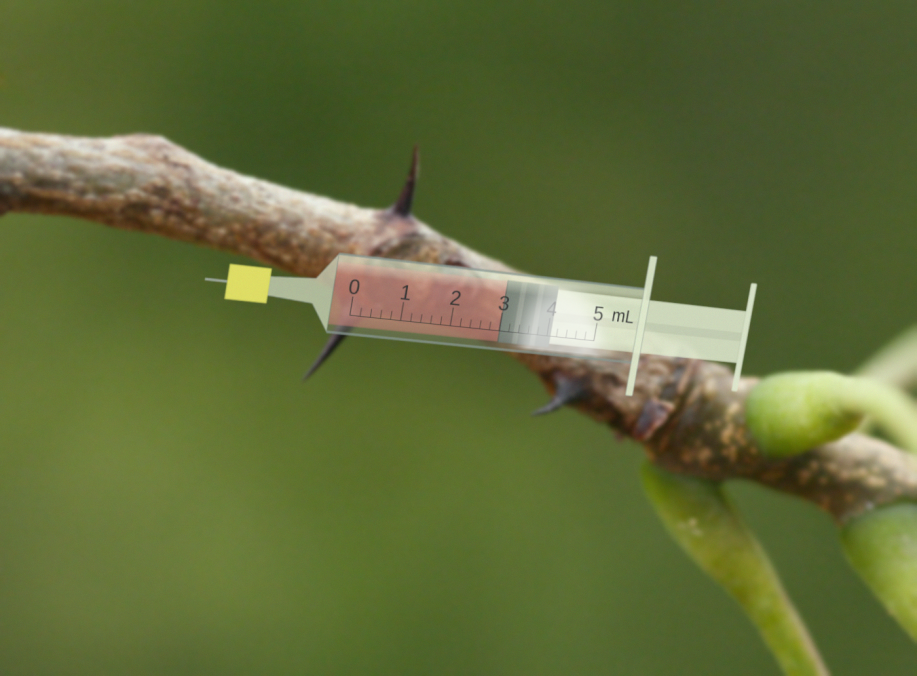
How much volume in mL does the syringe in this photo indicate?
3 mL
